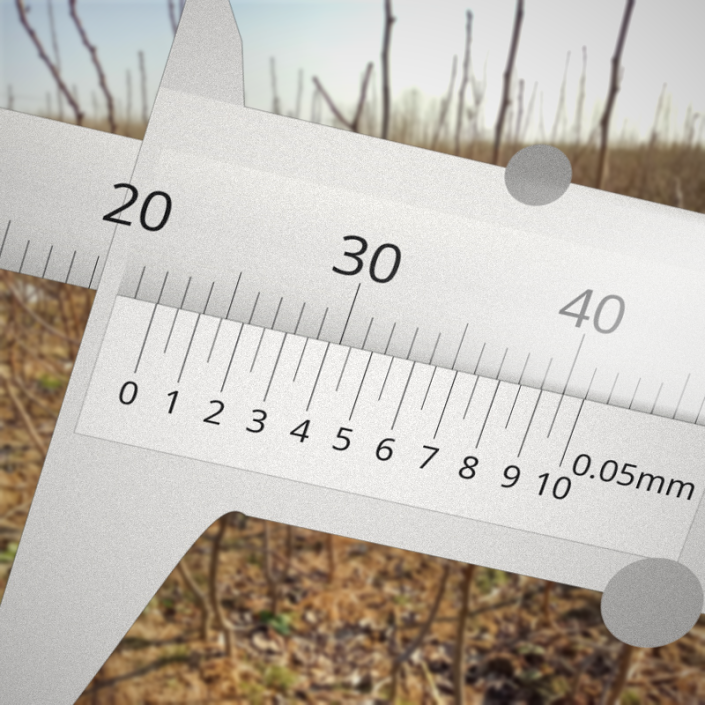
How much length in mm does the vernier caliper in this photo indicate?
21.95 mm
